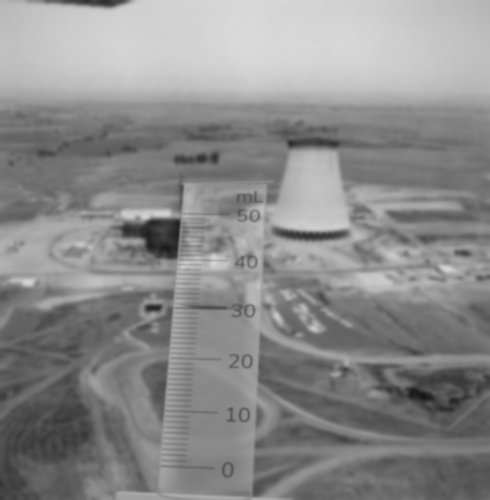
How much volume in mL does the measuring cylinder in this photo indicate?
30 mL
